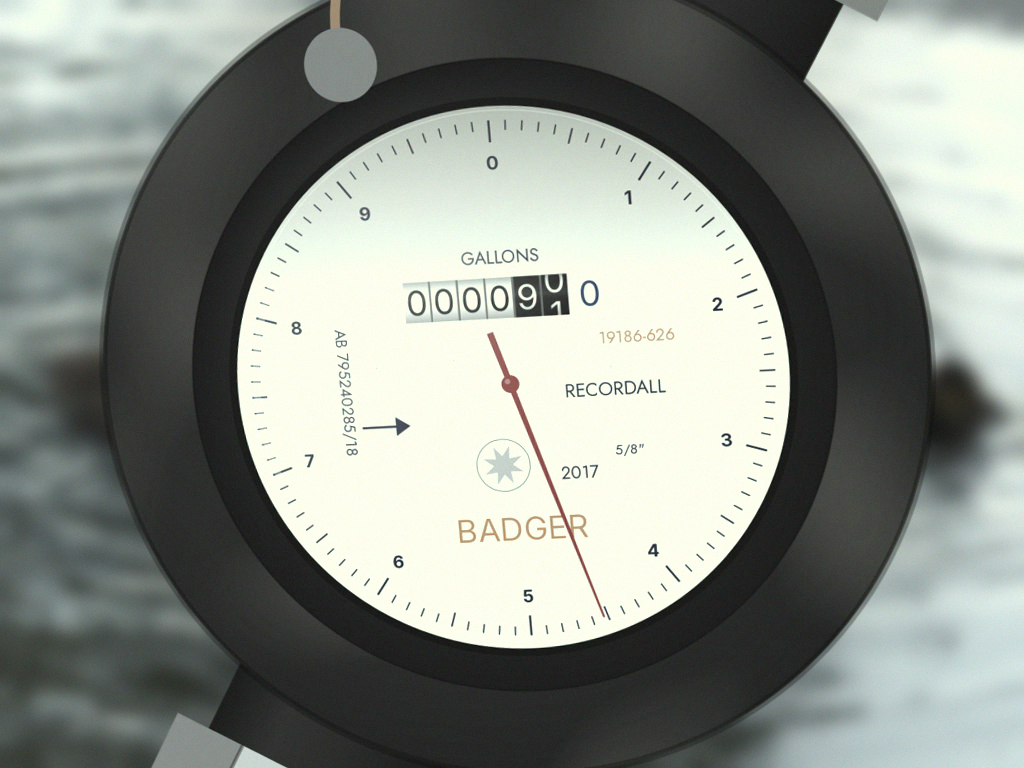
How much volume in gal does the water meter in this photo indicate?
904.5 gal
